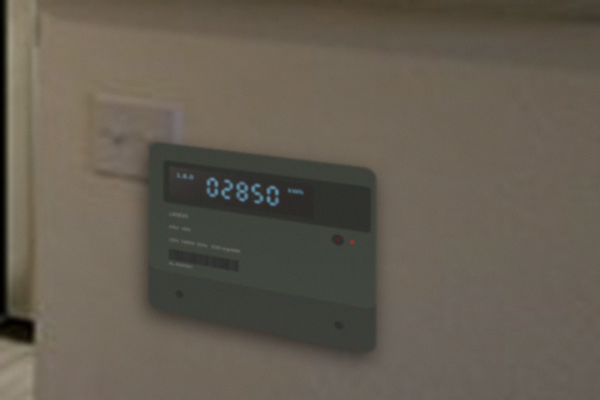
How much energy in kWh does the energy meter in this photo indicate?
2850 kWh
